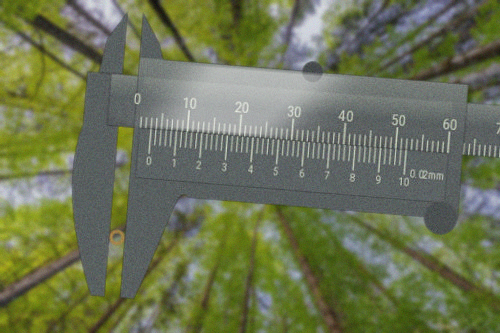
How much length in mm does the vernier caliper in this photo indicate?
3.0 mm
